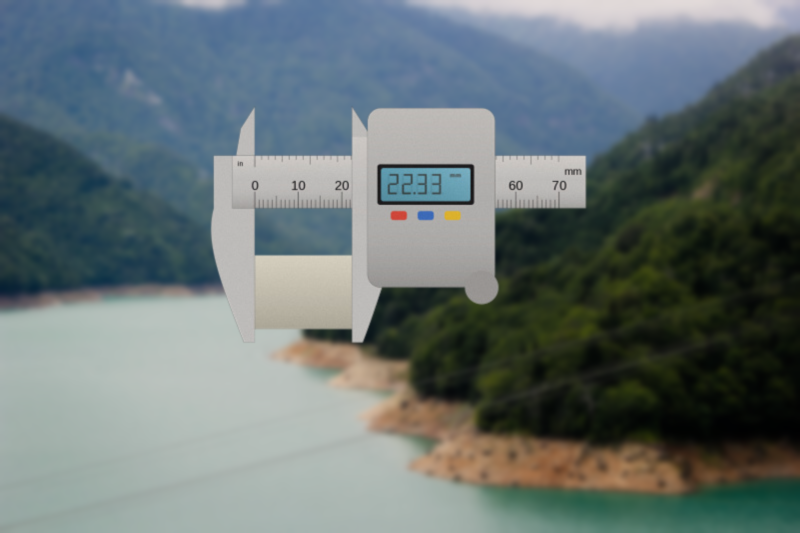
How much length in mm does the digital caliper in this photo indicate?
22.33 mm
